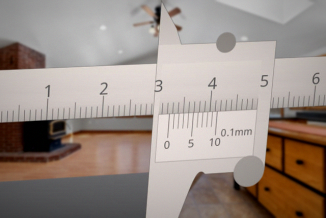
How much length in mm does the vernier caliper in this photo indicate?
32.4 mm
